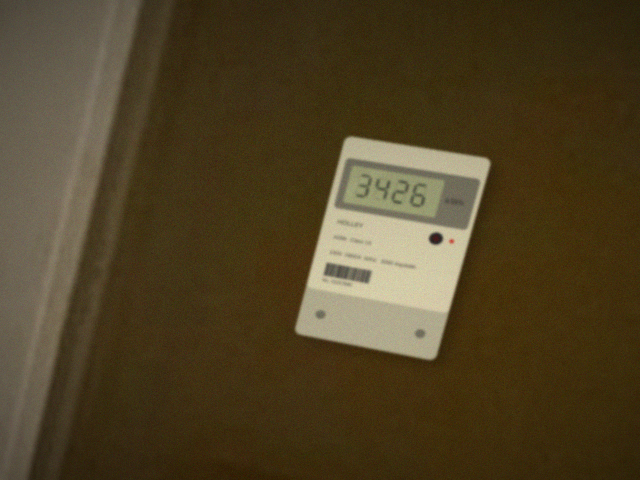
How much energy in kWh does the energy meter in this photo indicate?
3426 kWh
